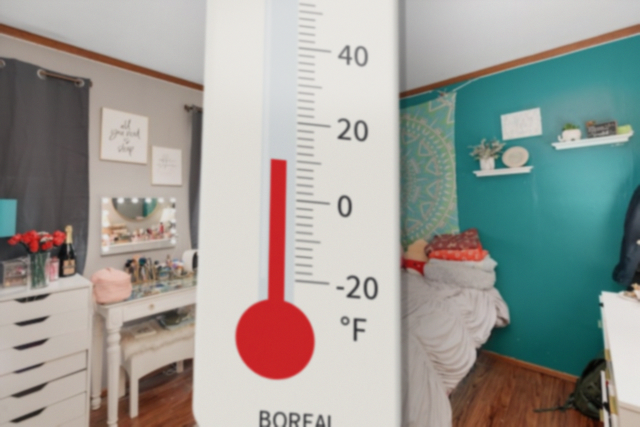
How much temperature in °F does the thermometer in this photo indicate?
10 °F
